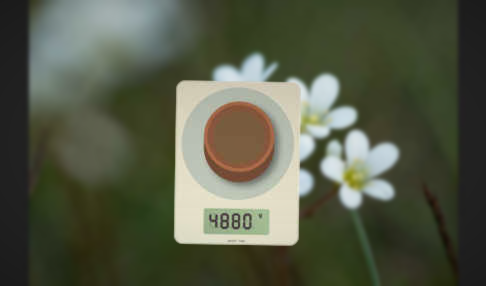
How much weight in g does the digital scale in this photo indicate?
4880 g
